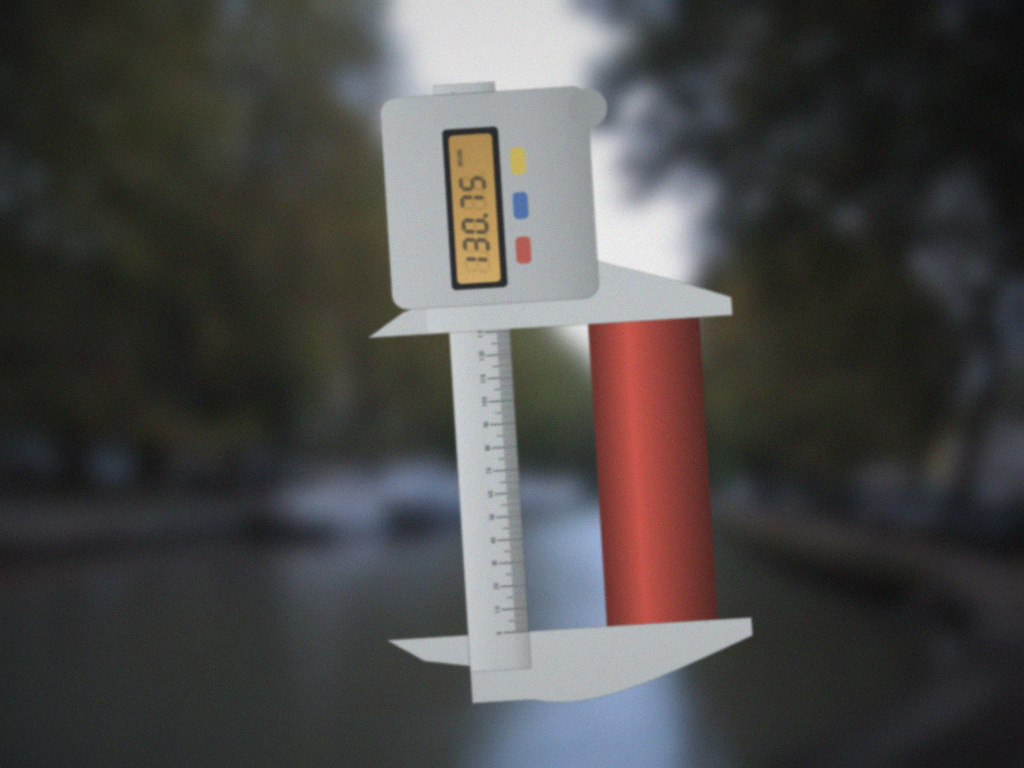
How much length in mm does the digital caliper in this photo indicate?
130.75 mm
